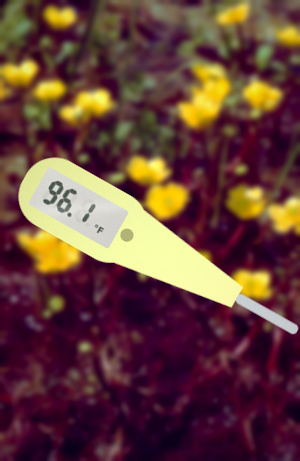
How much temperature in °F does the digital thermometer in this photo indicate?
96.1 °F
